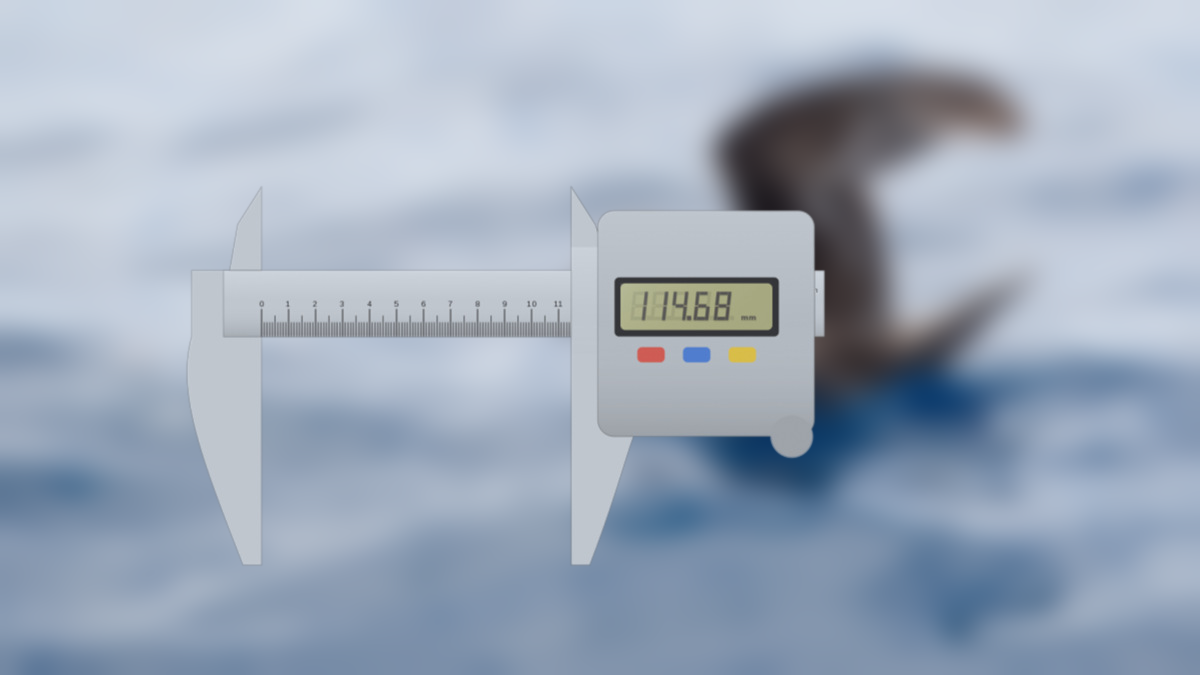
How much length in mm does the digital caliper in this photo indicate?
114.68 mm
